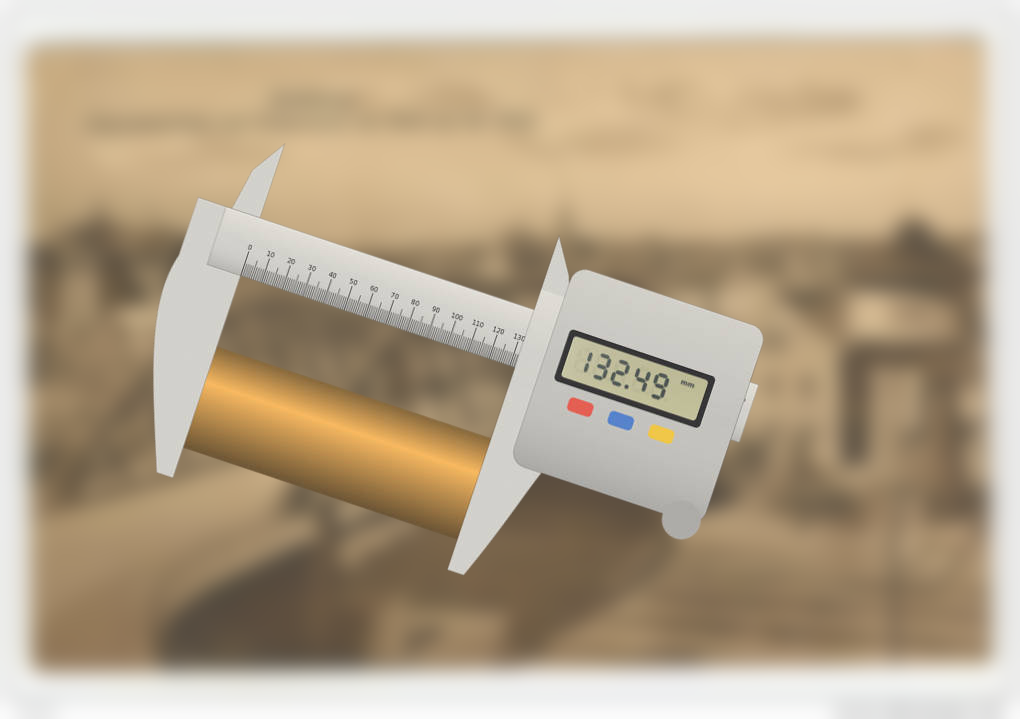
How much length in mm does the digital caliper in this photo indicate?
132.49 mm
